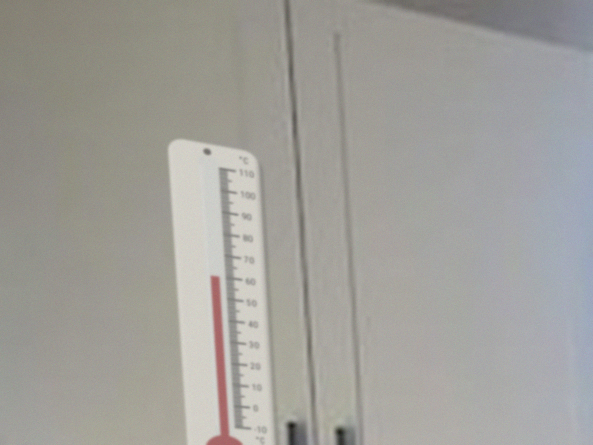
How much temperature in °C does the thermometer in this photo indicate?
60 °C
